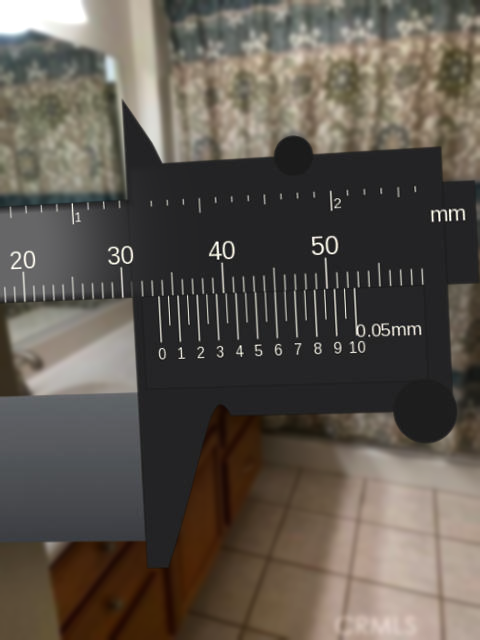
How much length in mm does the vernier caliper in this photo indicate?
33.6 mm
